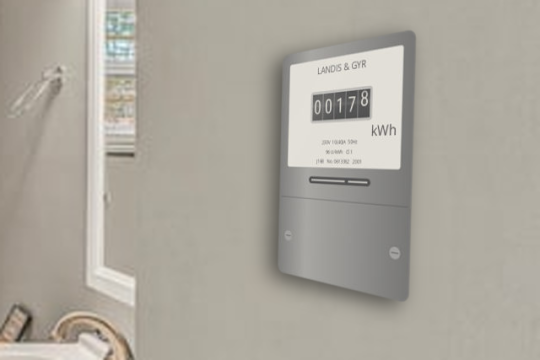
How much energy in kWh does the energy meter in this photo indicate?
178 kWh
